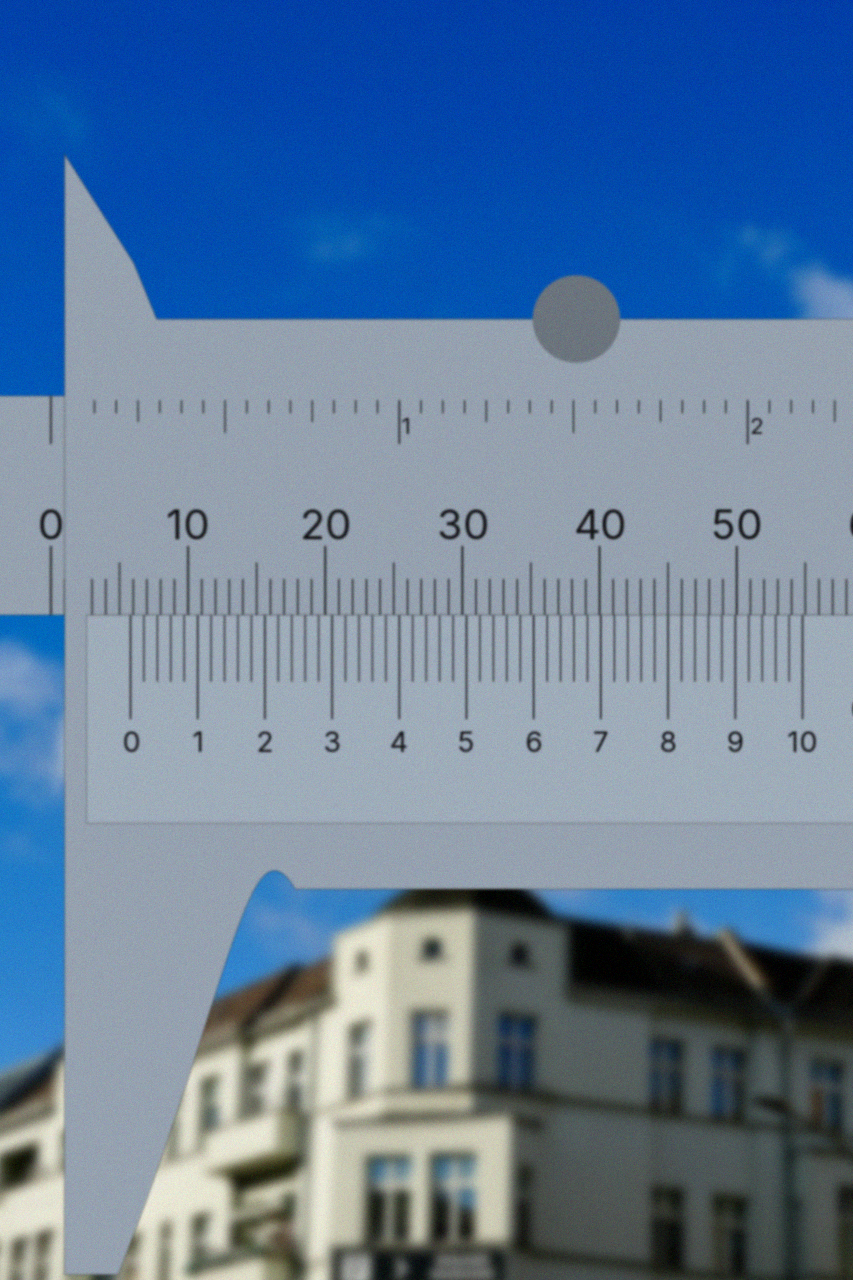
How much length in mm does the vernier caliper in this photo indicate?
5.8 mm
